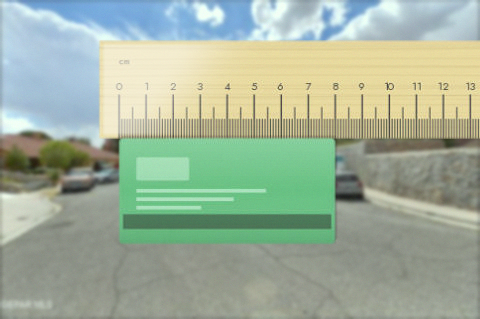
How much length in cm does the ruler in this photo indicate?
8 cm
